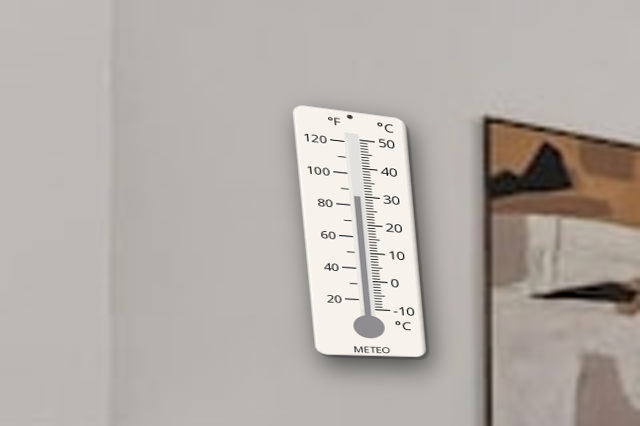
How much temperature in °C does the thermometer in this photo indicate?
30 °C
